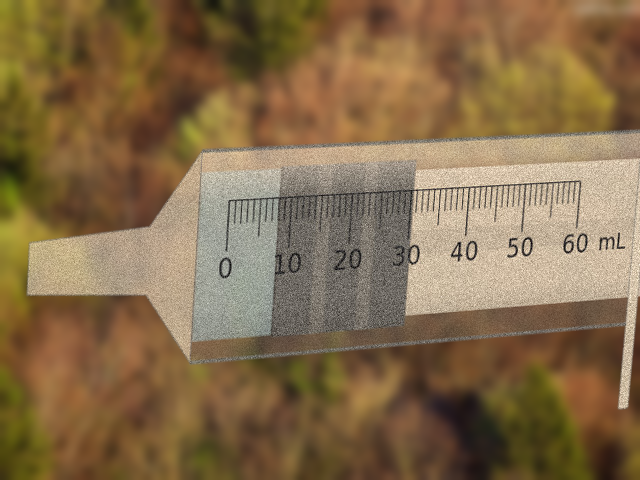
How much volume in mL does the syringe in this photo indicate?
8 mL
